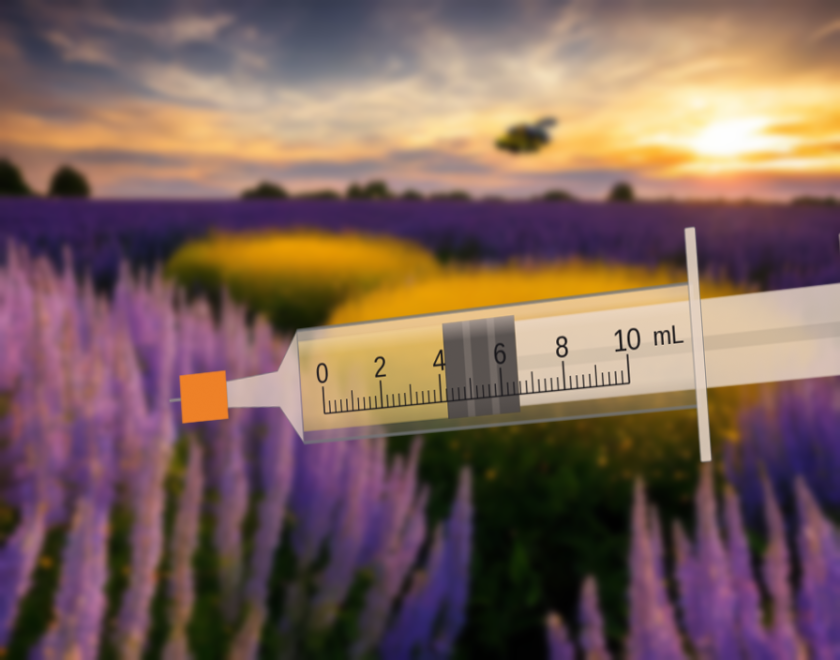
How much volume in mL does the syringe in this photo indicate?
4.2 mL
